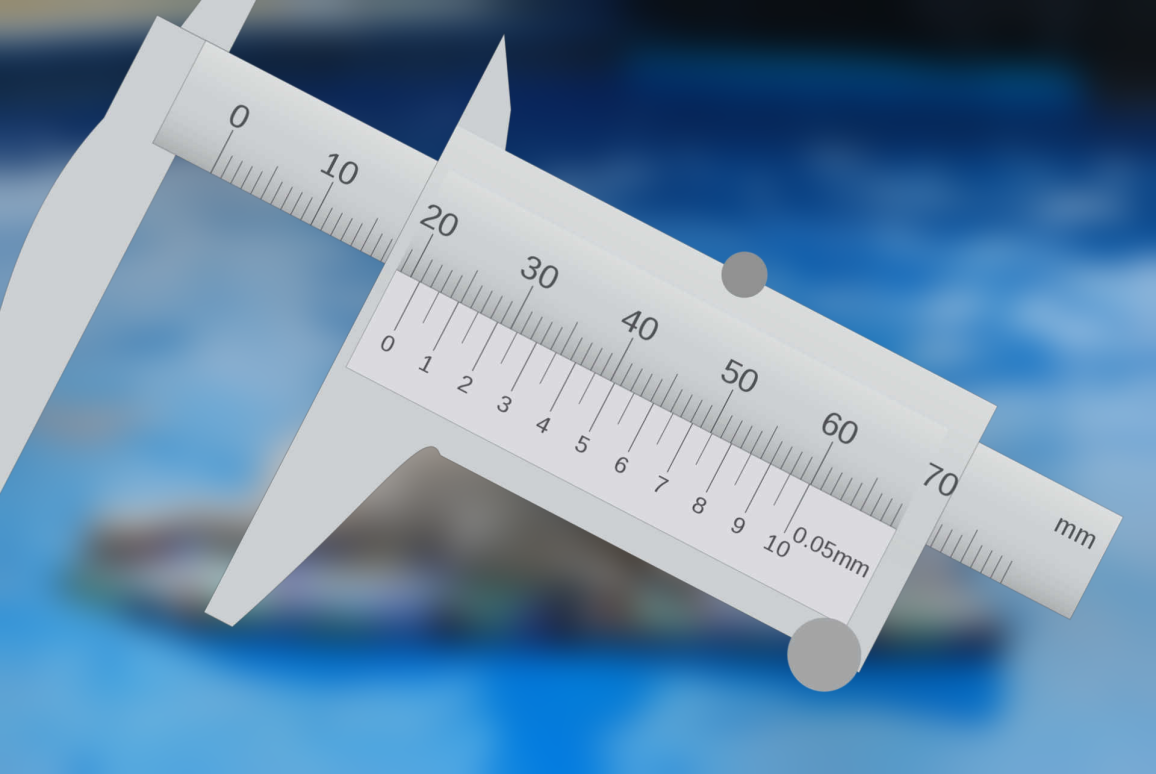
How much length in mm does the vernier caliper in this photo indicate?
20.9 mm
